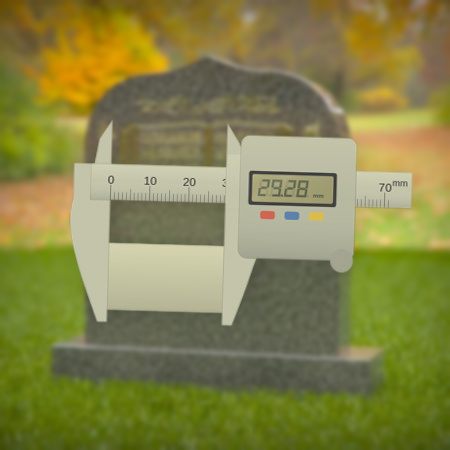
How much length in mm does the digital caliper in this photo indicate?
29.28 mm
